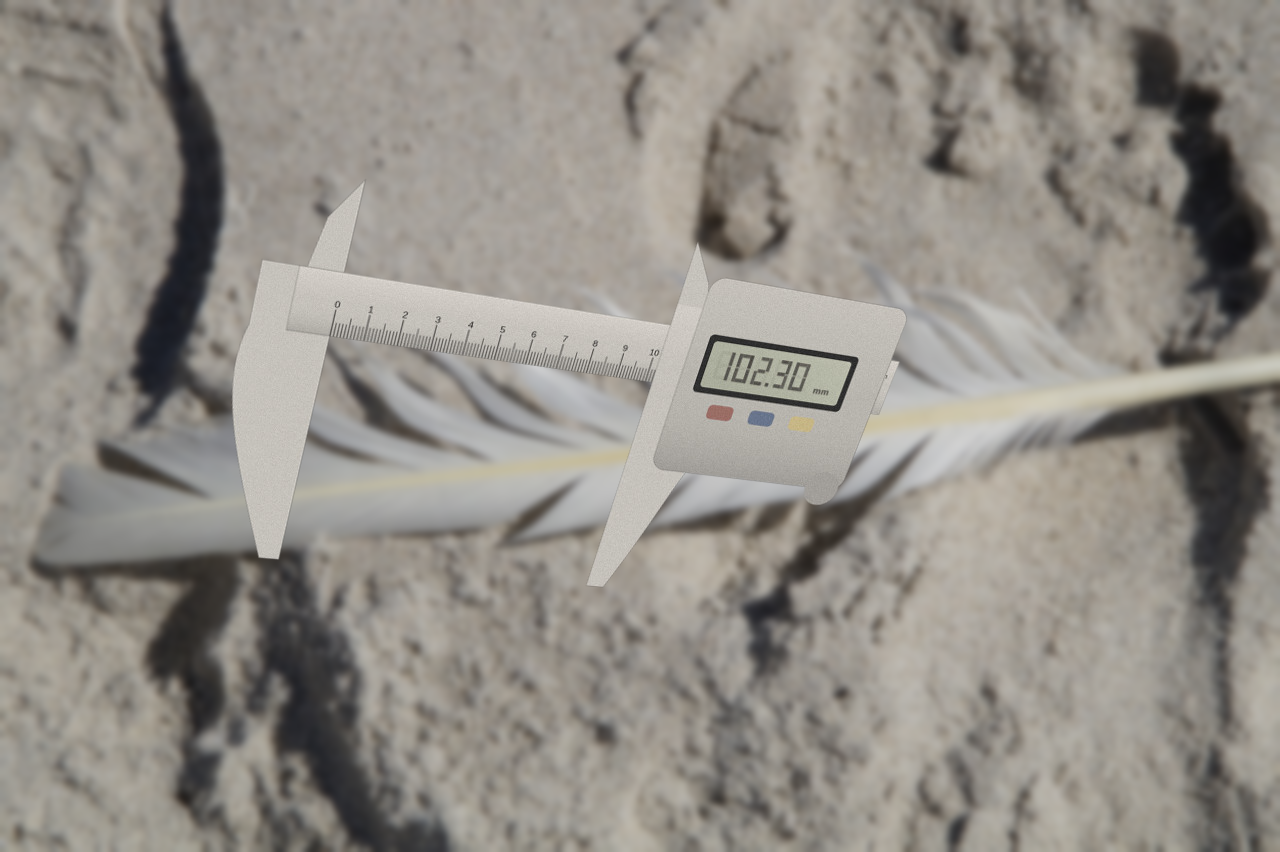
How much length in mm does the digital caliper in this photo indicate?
102.30 mm
